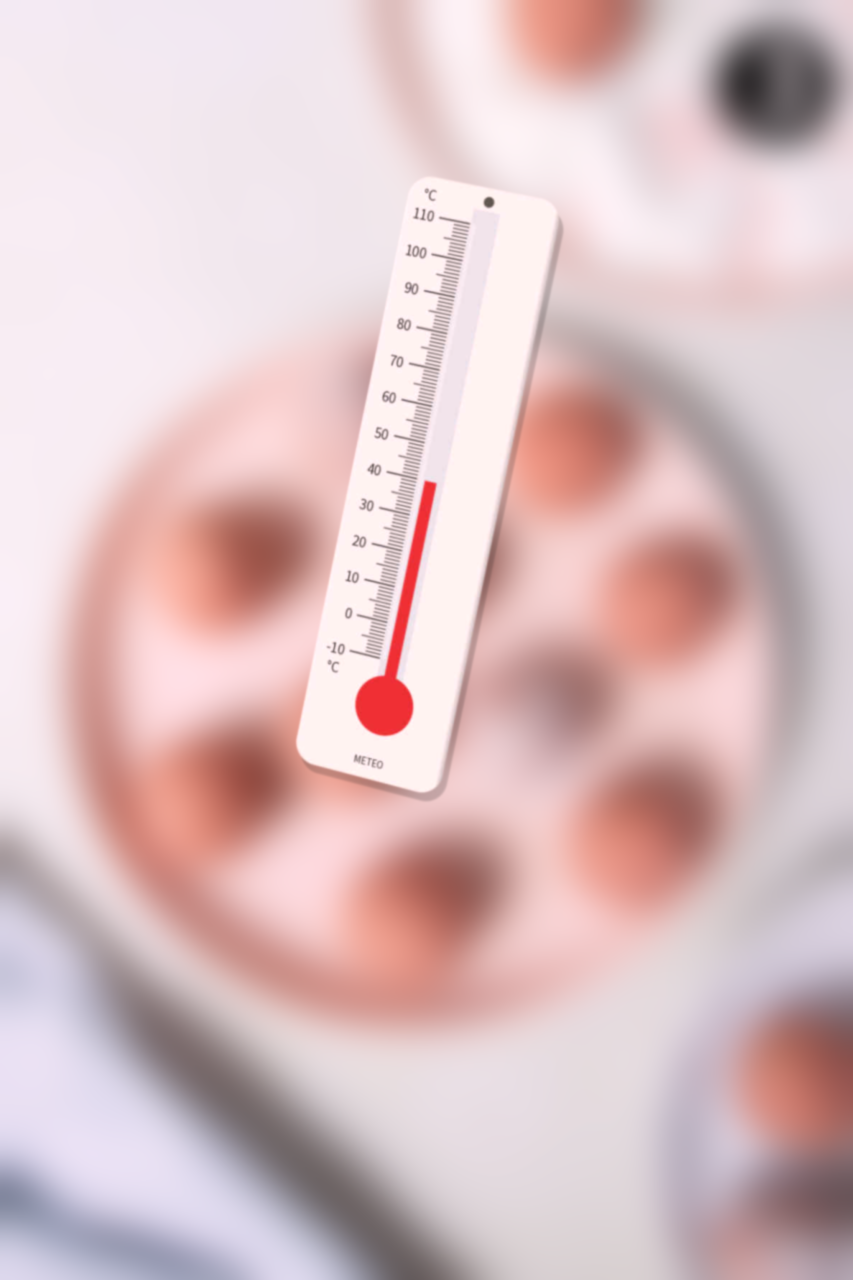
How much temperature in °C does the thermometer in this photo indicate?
40 °C
